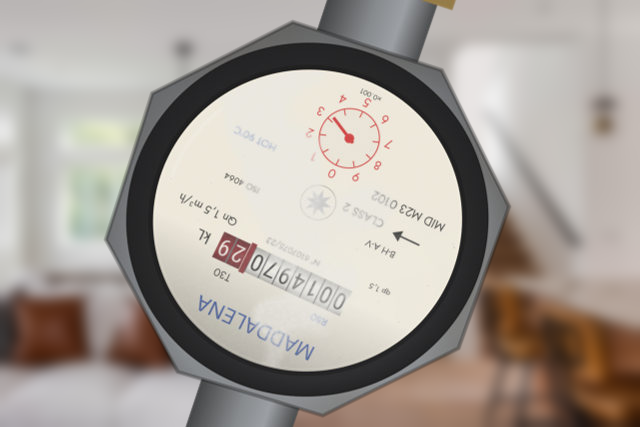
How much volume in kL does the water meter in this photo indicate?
14970.293 kL
